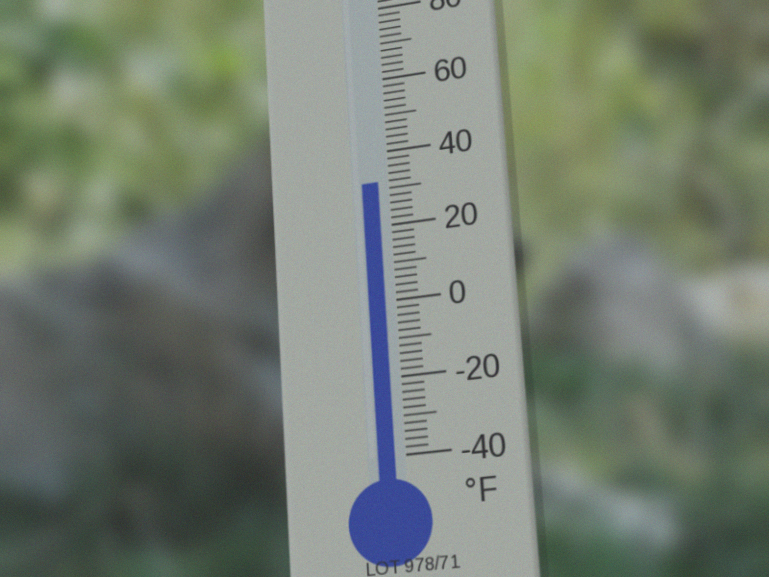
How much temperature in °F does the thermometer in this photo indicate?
32 °F
